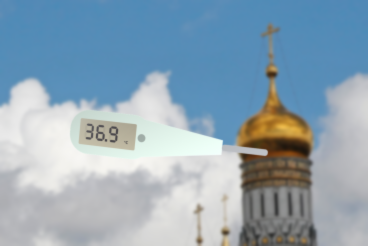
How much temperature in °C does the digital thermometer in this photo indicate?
36.9 °C
